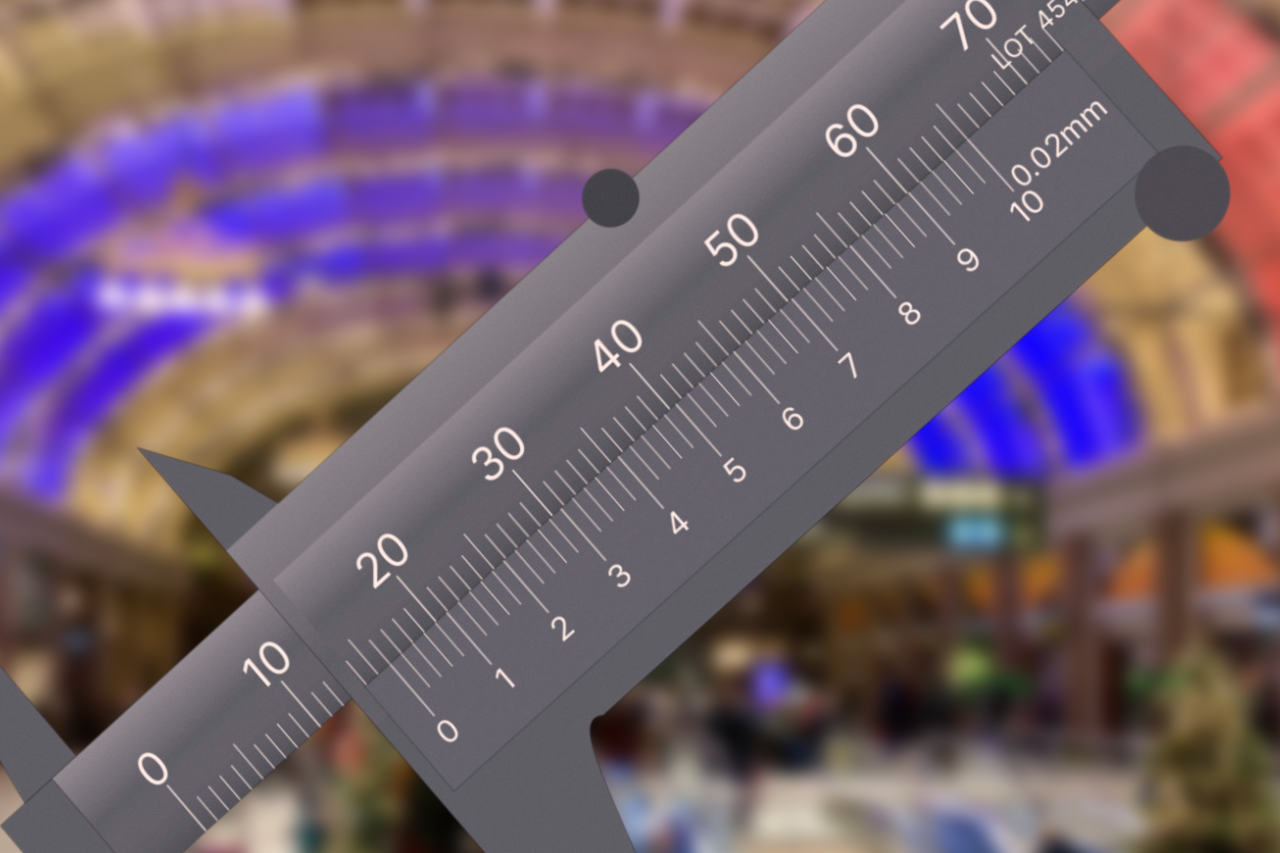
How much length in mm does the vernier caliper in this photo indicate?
16.0 mm
